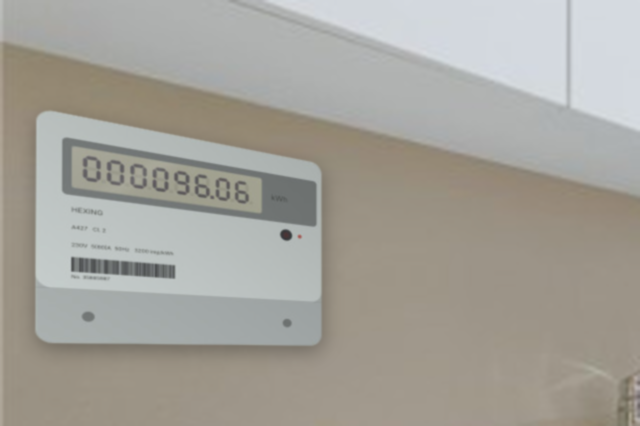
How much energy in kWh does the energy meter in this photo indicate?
96.06 kWh
